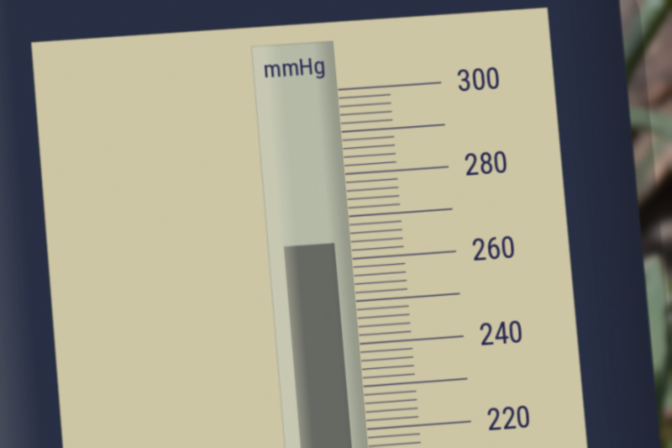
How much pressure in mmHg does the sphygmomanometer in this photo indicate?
264 mmHg
